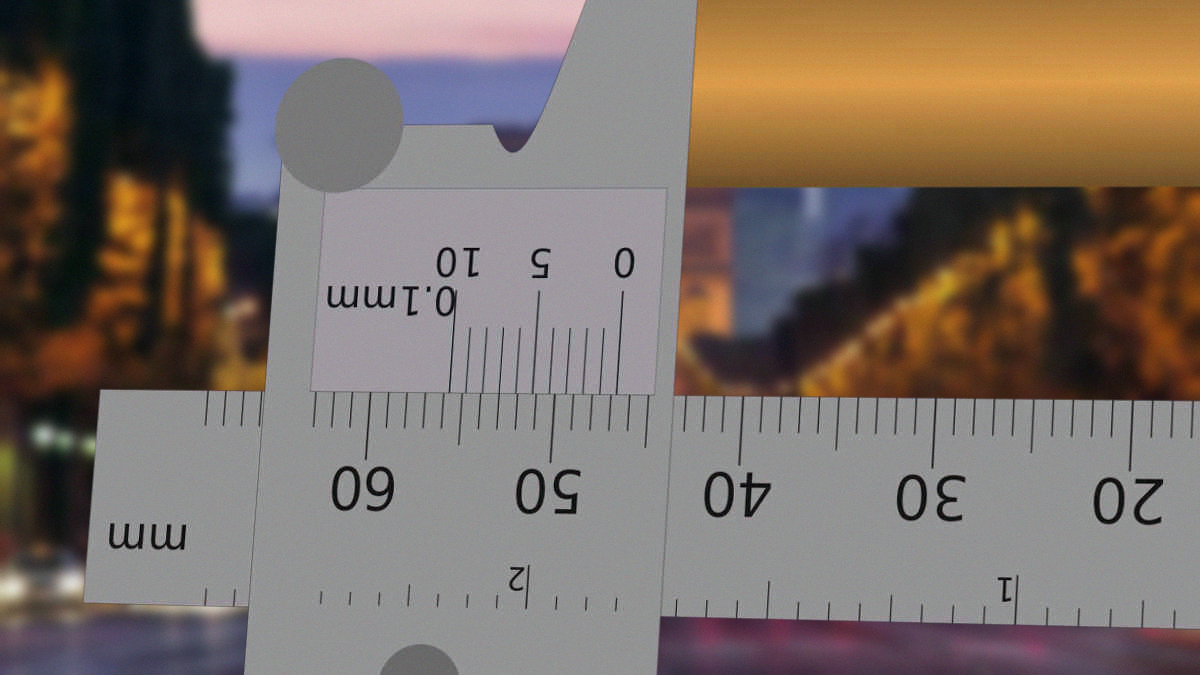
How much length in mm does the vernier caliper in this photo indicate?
46.7 mm
